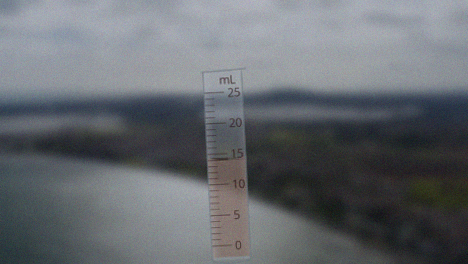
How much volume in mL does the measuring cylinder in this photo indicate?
14 mL
